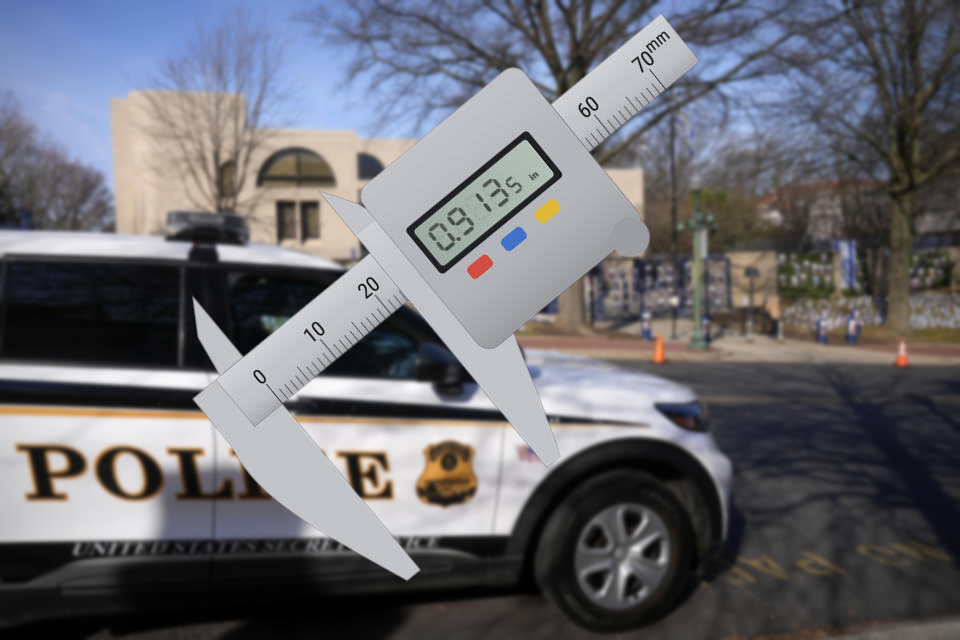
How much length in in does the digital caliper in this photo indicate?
0.9135 in
